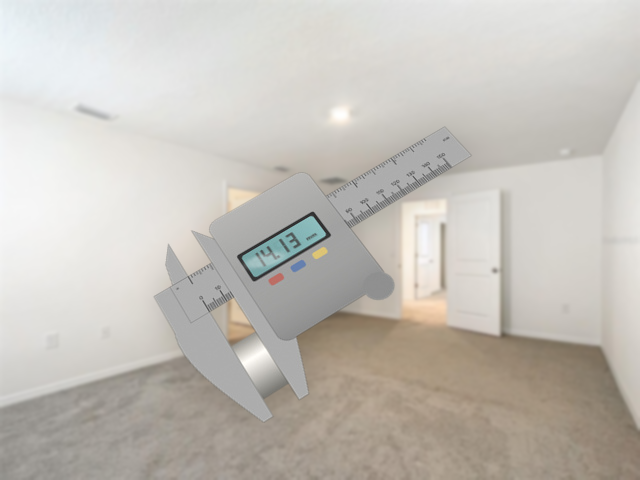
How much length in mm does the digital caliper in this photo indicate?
14.13 mm
